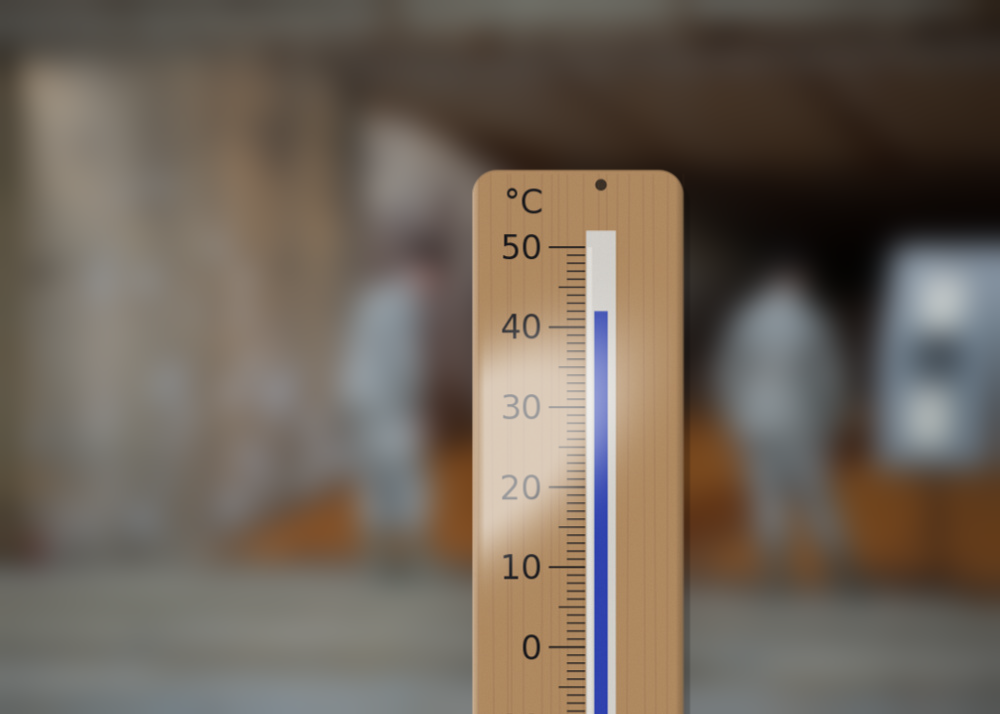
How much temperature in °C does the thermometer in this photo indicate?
42 °C
